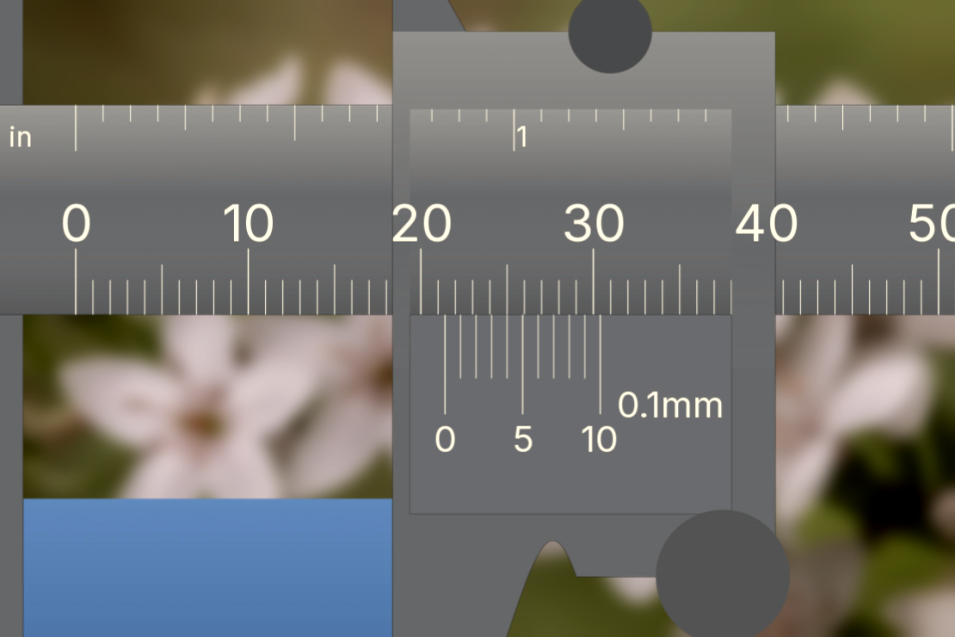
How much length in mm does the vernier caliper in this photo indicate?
21.4 mm
